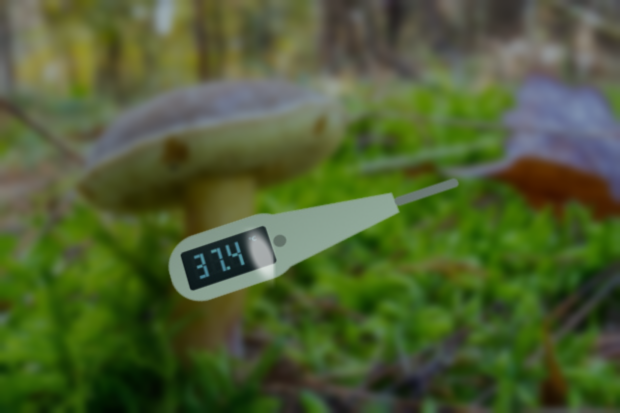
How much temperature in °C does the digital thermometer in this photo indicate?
37.4 °C
